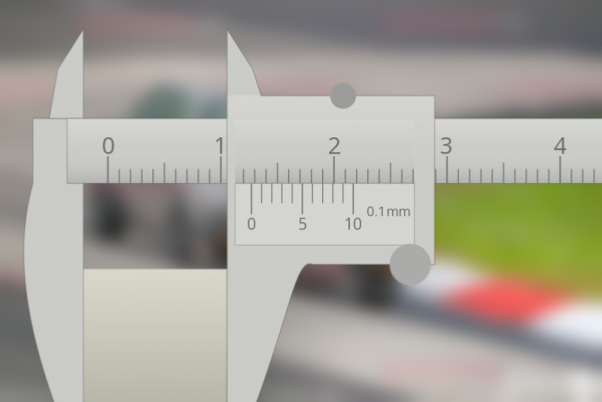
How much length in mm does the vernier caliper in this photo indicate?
12.7 mm
